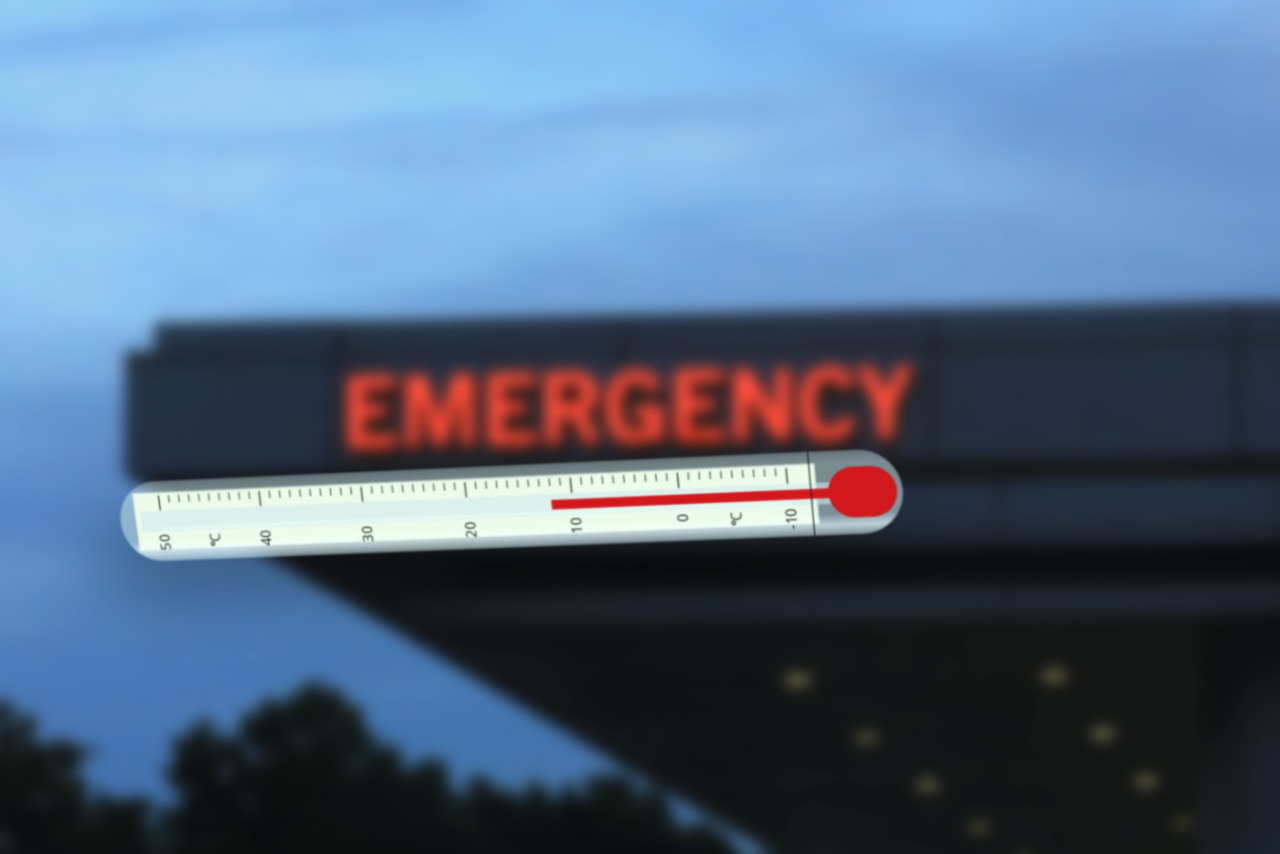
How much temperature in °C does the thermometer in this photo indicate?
12 °C
